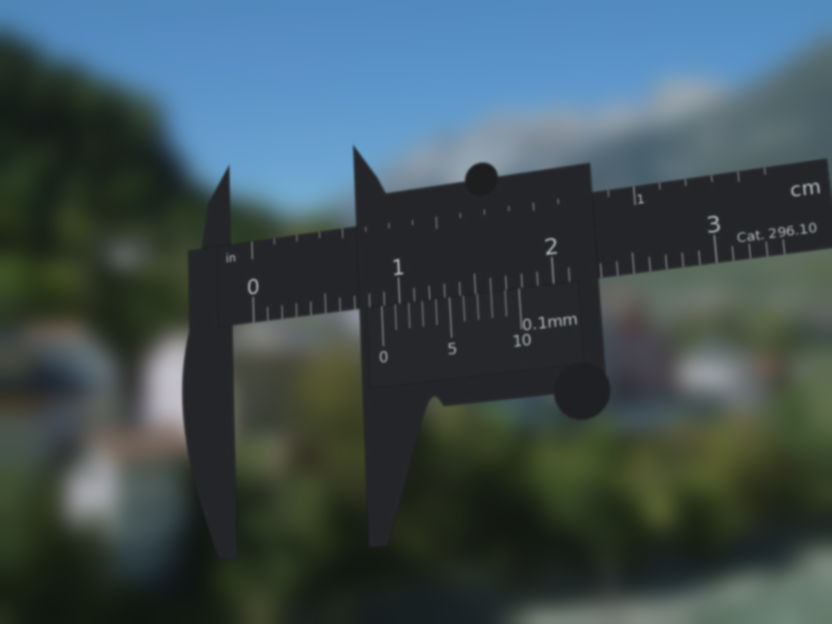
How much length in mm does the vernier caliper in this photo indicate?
8.8 mm
